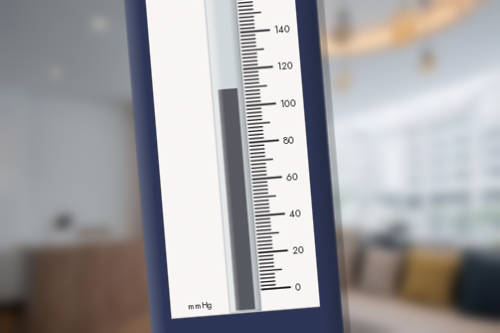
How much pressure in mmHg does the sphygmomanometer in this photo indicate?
110 mmHg
